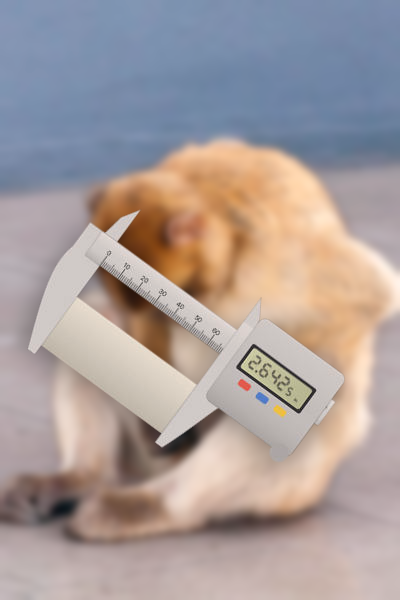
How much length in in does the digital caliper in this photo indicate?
2.6425 in
